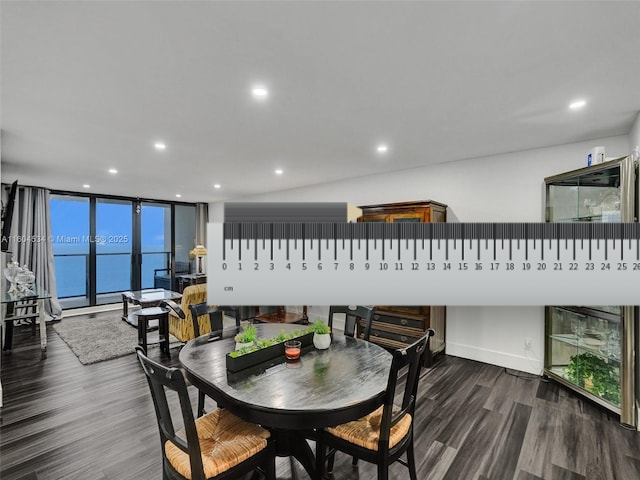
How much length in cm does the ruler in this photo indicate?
9 cm
